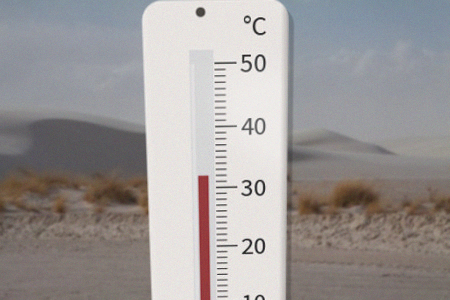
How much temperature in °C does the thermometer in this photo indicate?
32 °C
